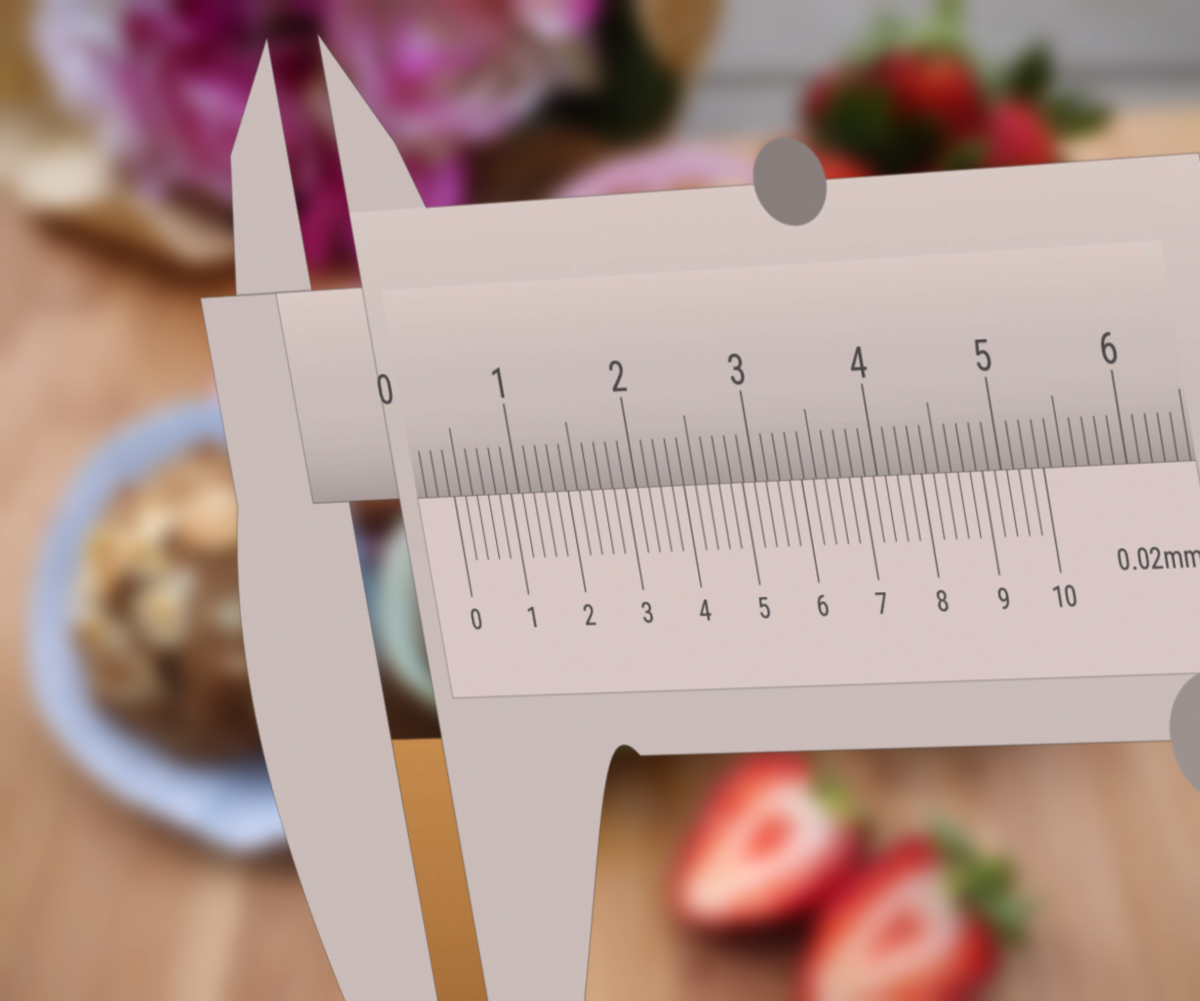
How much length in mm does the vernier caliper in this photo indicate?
4.4 mm
